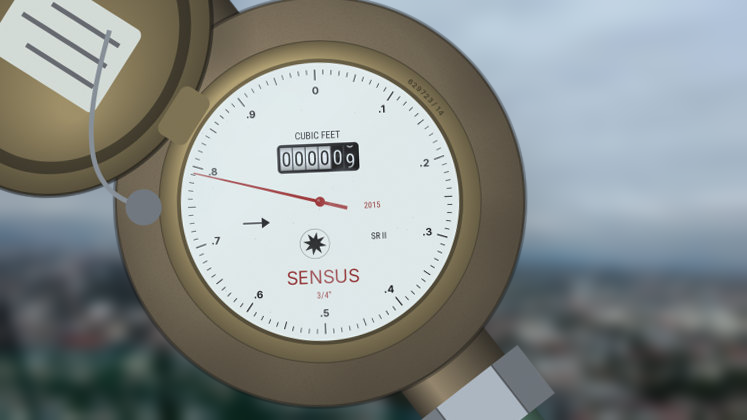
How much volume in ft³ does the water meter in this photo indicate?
8.79 ft³
